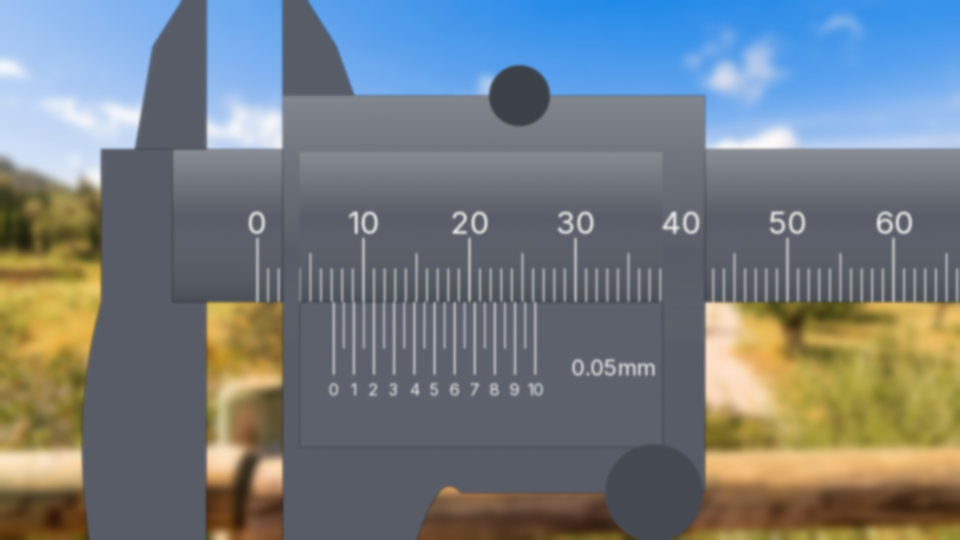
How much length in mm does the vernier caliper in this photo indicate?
7.2 mm
